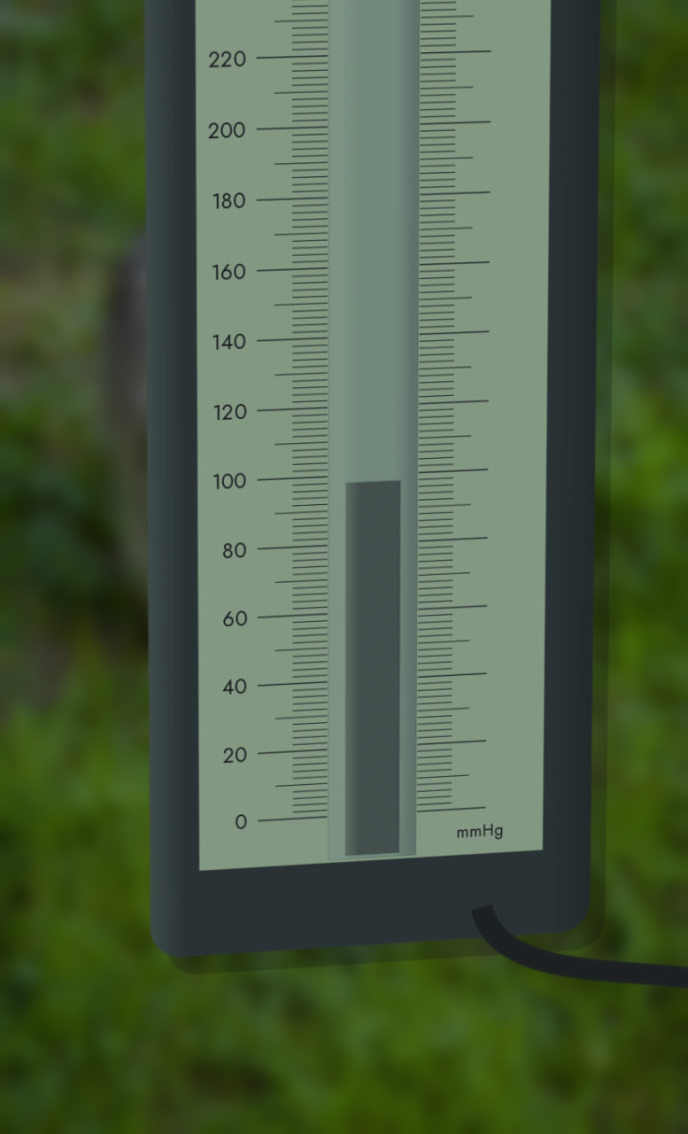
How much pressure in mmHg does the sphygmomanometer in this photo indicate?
98 mmHg
